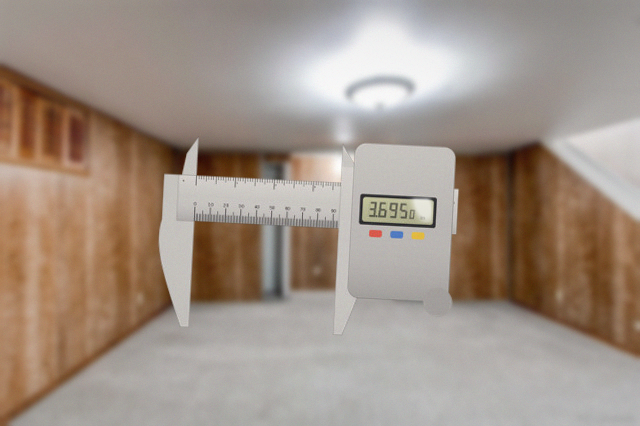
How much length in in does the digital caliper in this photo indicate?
3.6950 in
